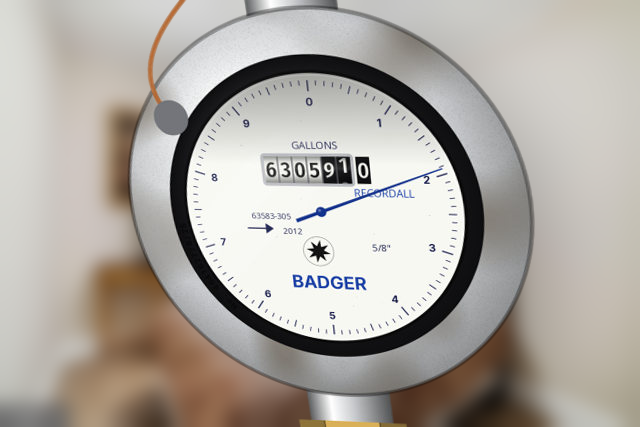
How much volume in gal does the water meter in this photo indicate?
6305911.9 gal
